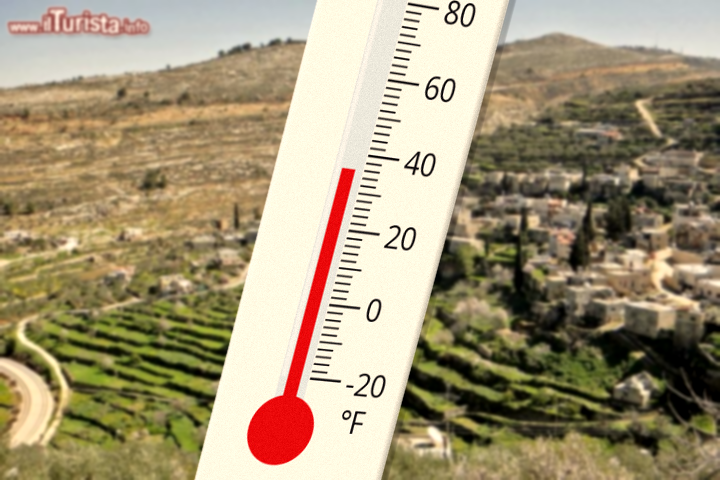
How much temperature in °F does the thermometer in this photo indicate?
36 °F
